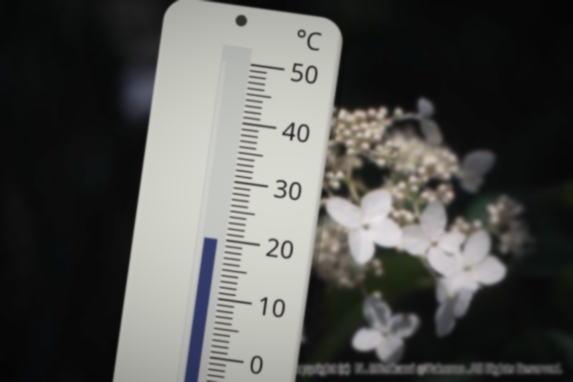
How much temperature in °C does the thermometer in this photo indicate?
20 °C
